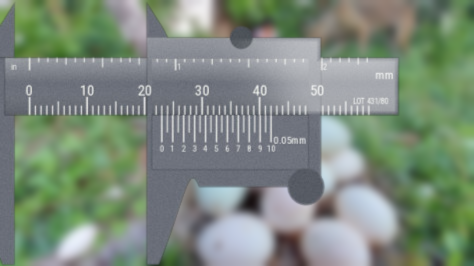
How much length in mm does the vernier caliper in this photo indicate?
23.0 mm
